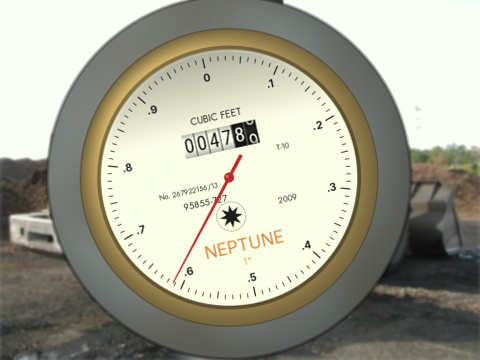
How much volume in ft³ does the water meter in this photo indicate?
4788.61 ft³
